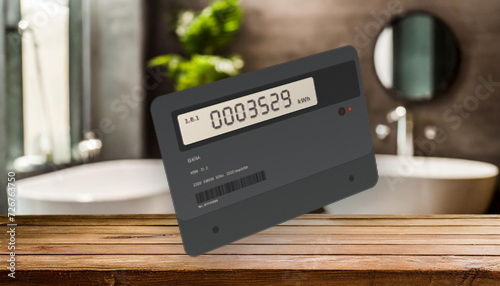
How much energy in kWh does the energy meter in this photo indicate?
3529 kWh
